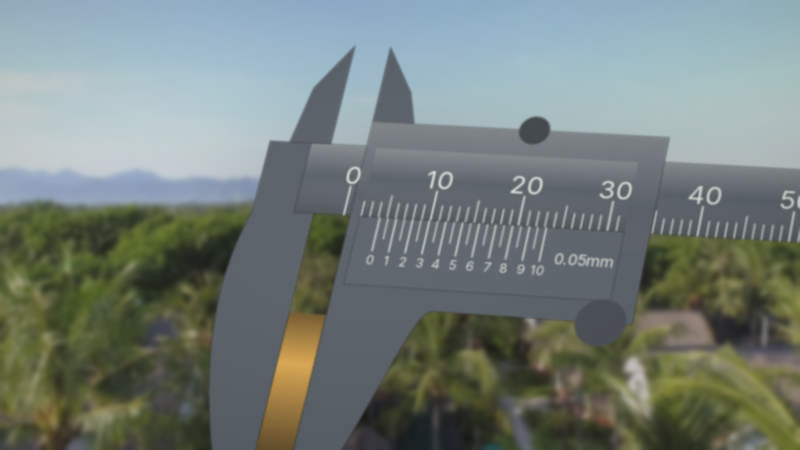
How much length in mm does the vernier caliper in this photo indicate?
4.2 mm
